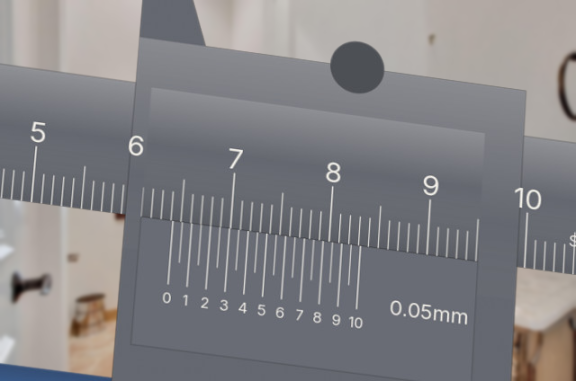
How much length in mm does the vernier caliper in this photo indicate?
64.2 mm
